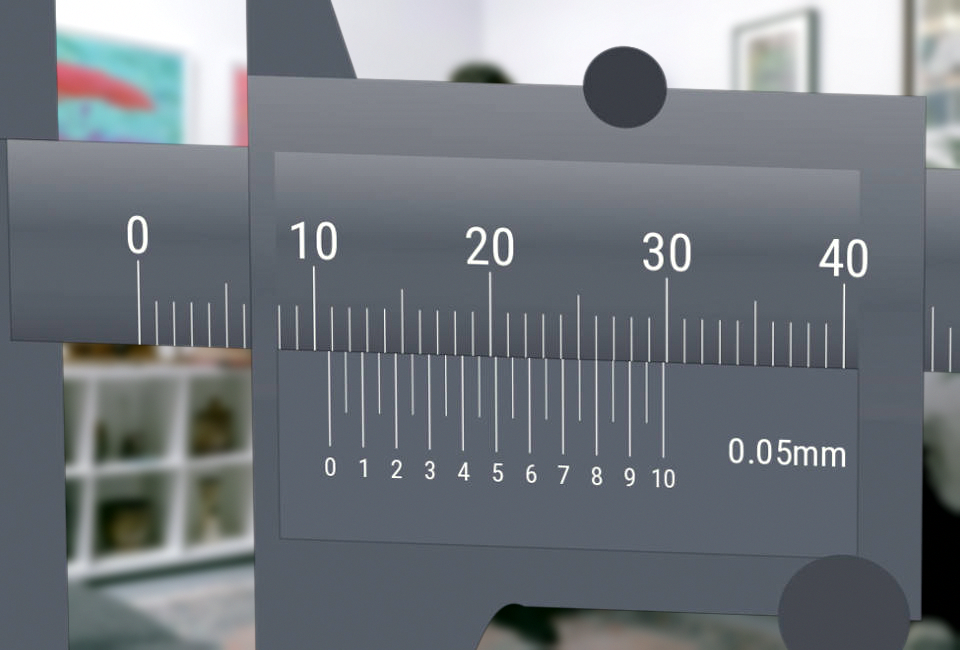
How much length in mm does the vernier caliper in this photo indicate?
10.8 mm
